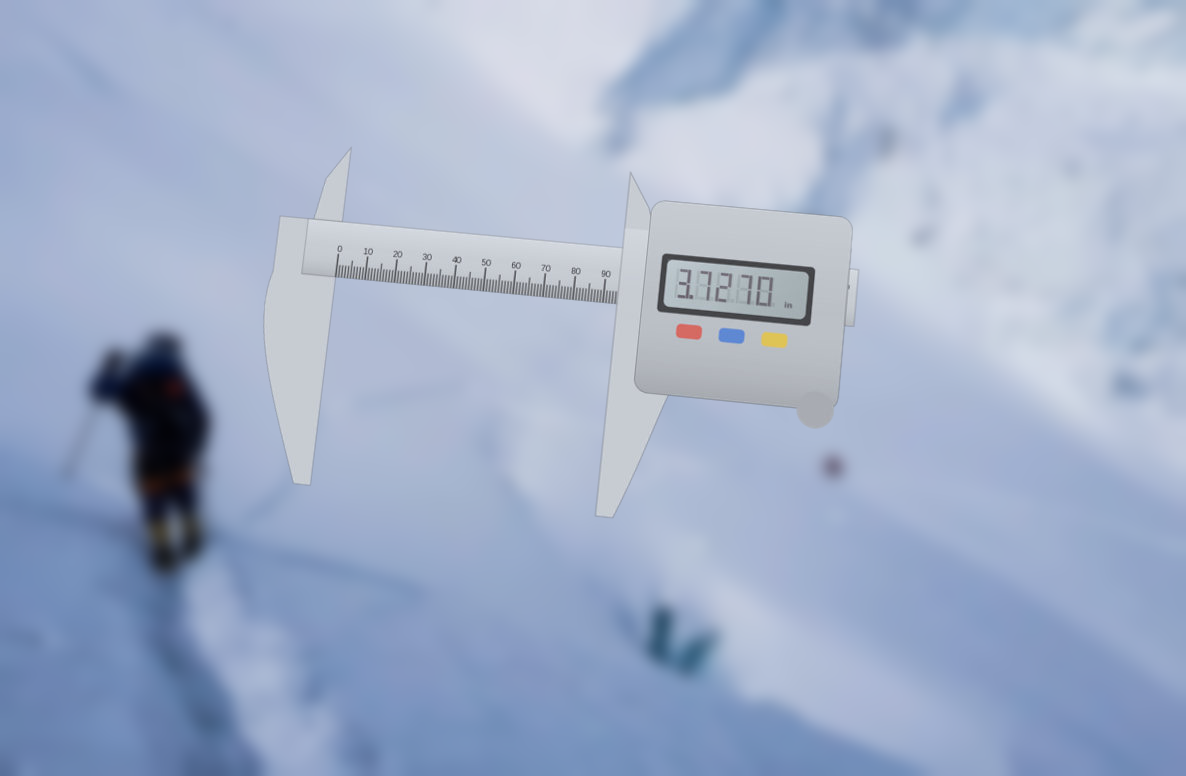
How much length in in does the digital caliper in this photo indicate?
3.7270 in
